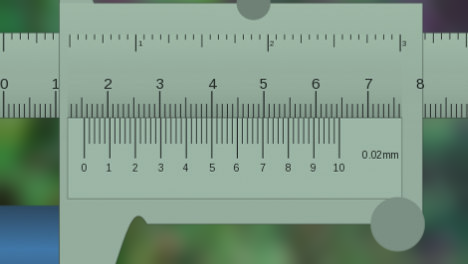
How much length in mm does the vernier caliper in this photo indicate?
15.5 mm
